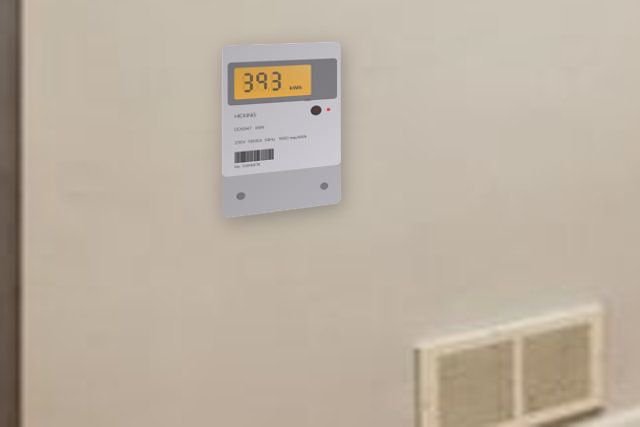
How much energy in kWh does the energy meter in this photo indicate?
393 kWh
